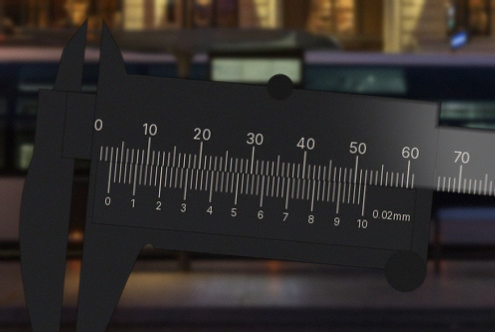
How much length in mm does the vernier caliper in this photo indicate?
3.0 mm
